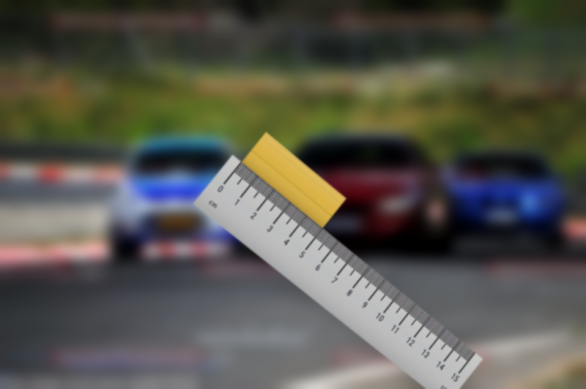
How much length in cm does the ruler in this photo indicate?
5 cm
